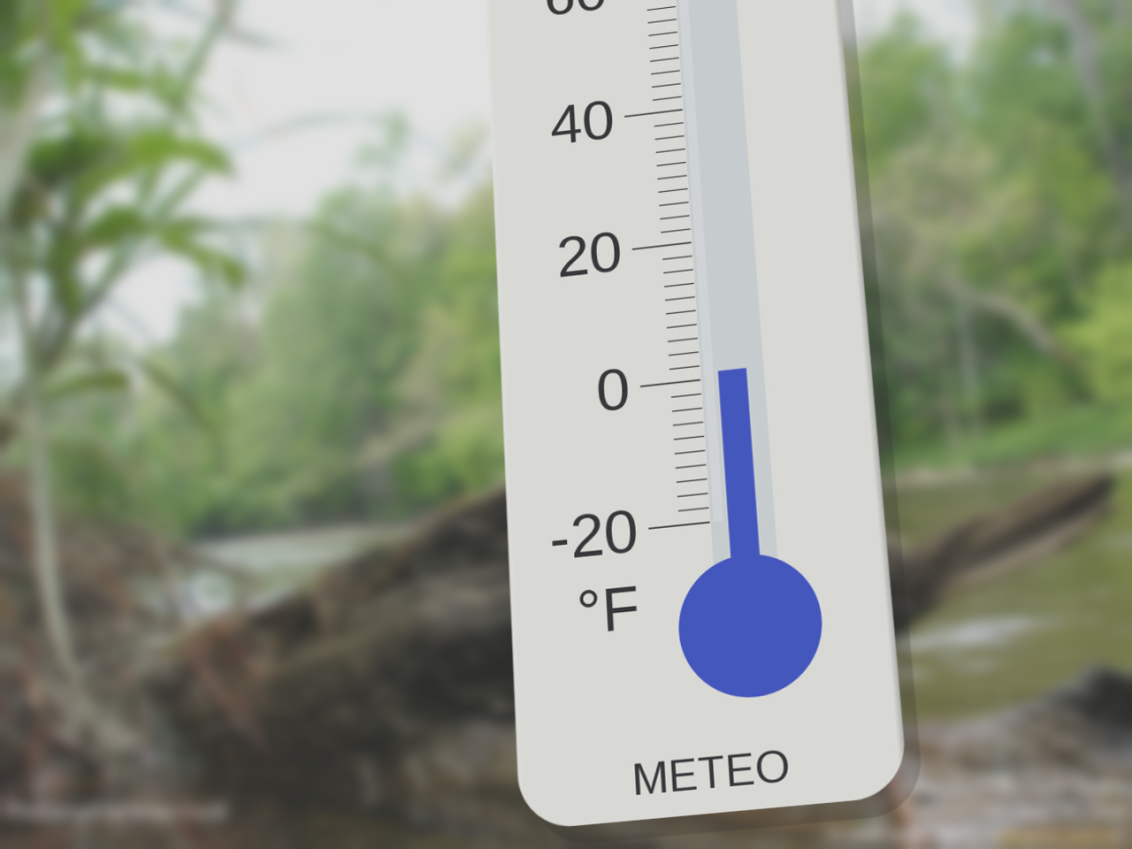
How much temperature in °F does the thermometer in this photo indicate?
1 °F
